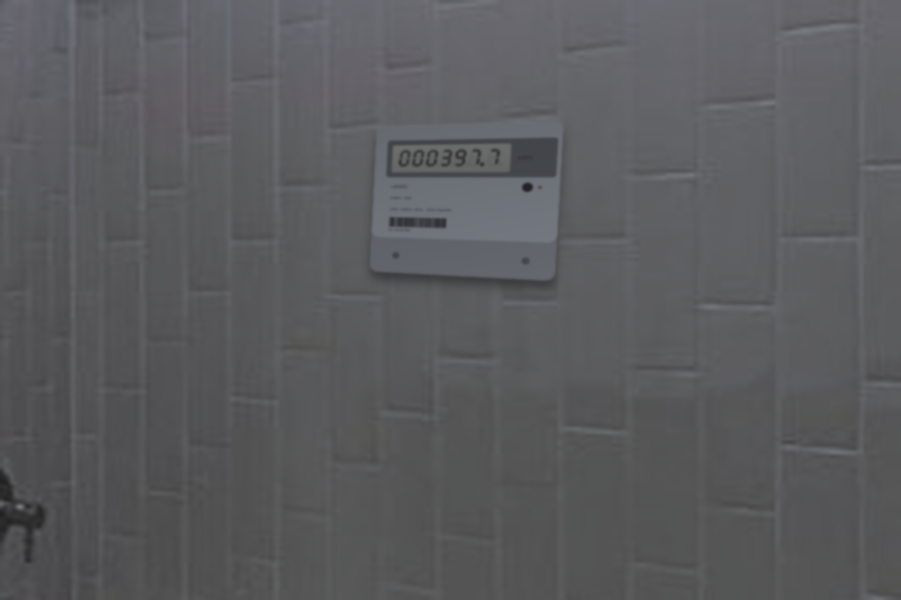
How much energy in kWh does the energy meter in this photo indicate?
397.7 kWh
